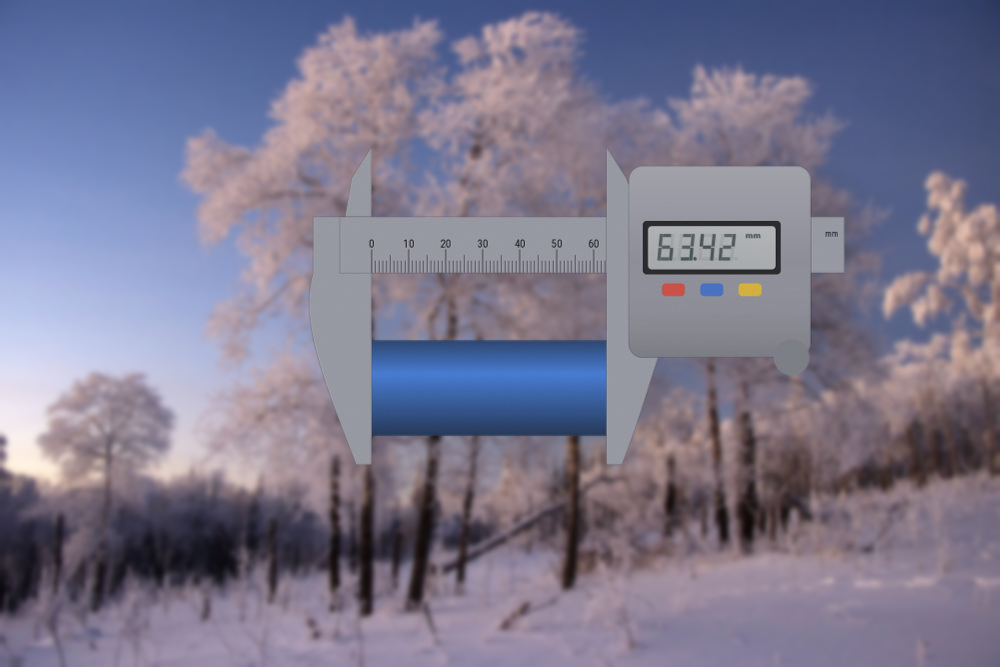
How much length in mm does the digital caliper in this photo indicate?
63.42 mm
